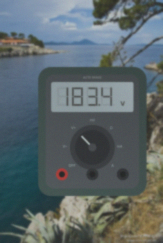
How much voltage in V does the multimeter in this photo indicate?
183.4 V
